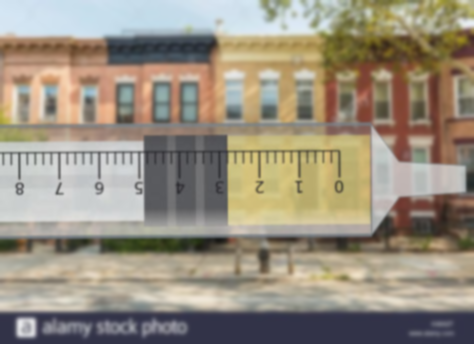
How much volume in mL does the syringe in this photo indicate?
2.8 mL
